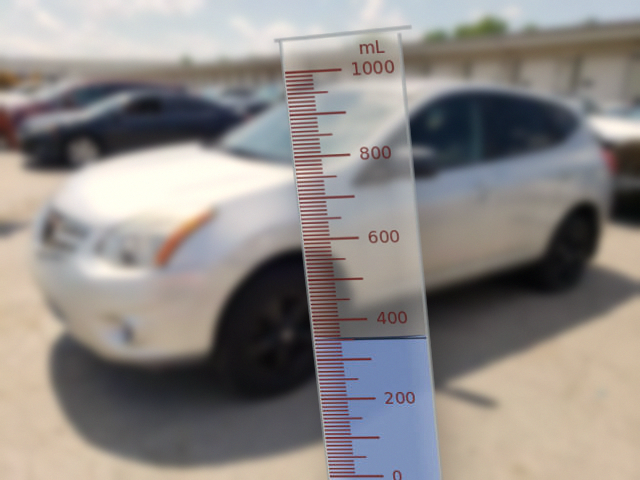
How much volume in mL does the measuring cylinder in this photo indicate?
350 mL
